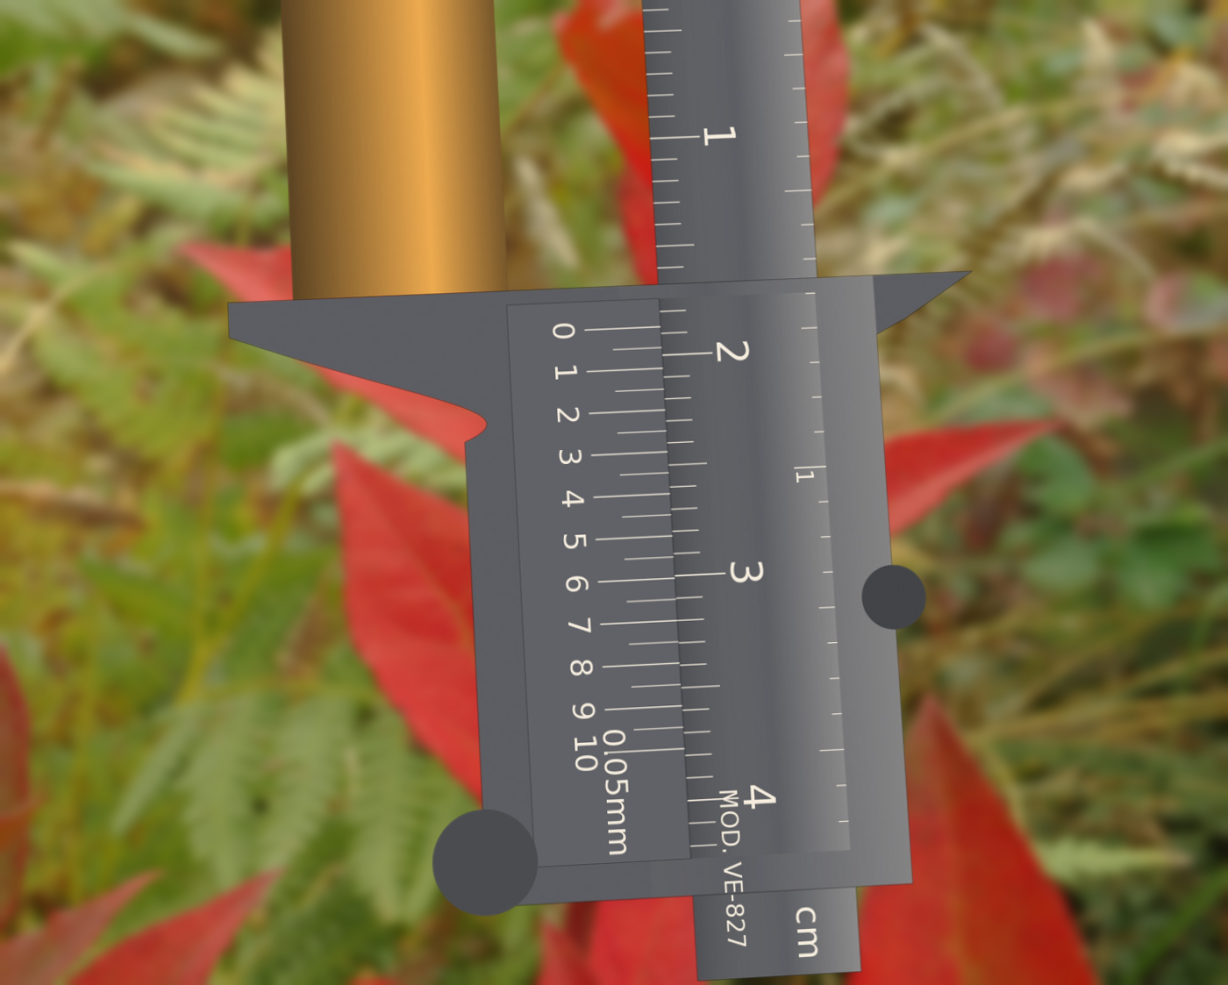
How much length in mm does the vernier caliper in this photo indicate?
18.70 mm
